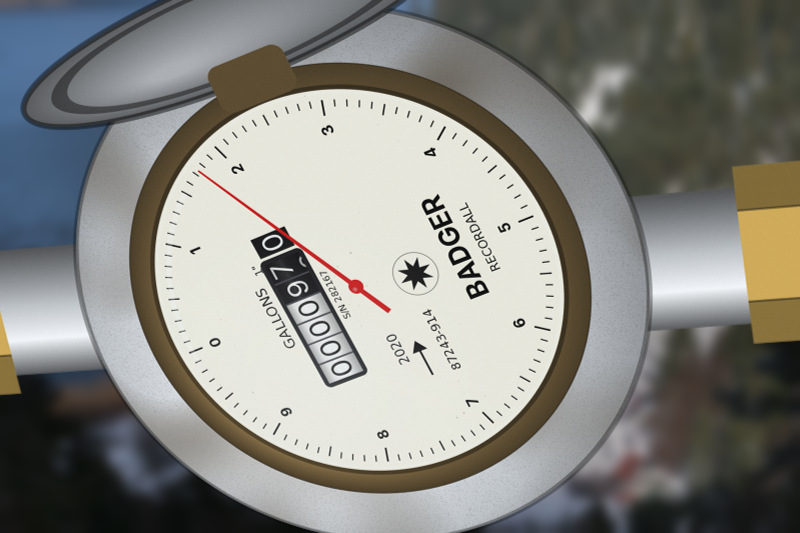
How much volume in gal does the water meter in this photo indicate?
971.7 gal
